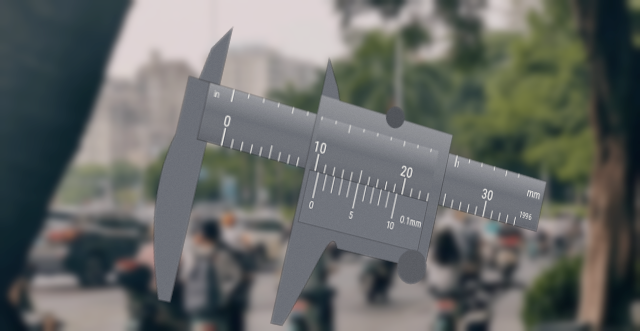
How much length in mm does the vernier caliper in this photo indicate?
10.4 mm
